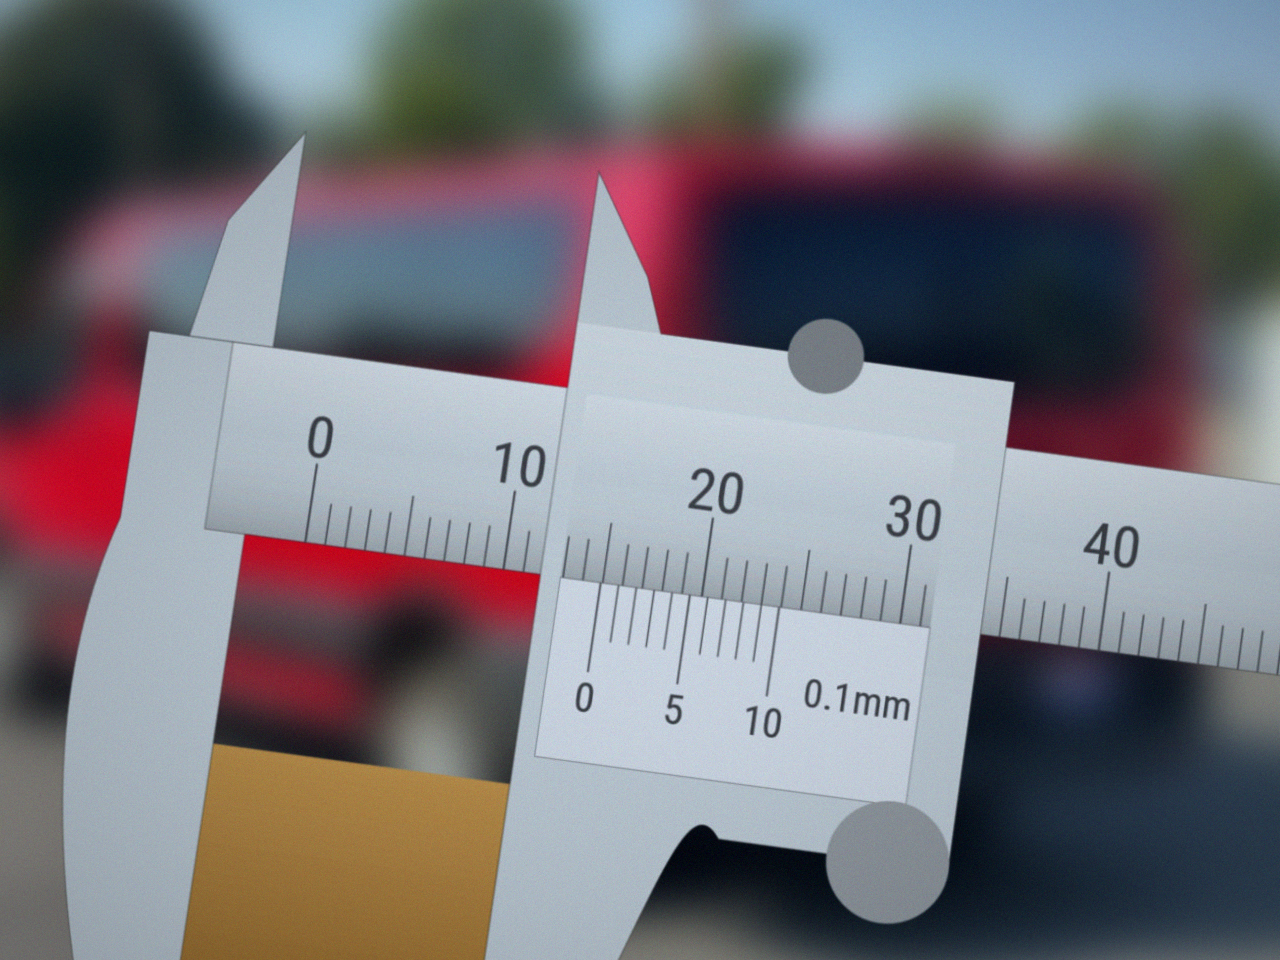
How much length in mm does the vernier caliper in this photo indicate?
14.9 mm
